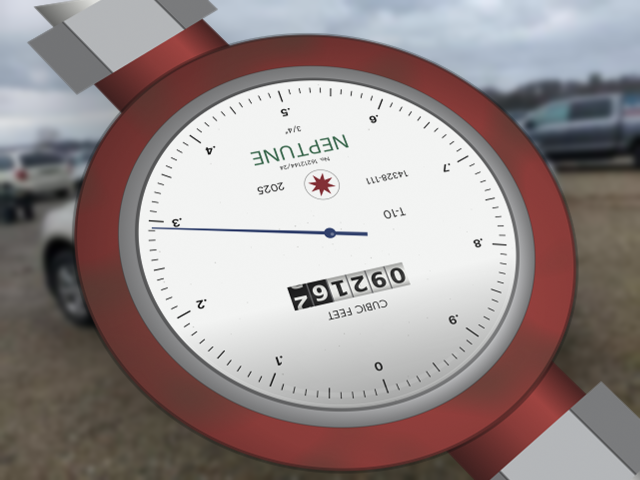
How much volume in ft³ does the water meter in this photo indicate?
92162.29 ft³
